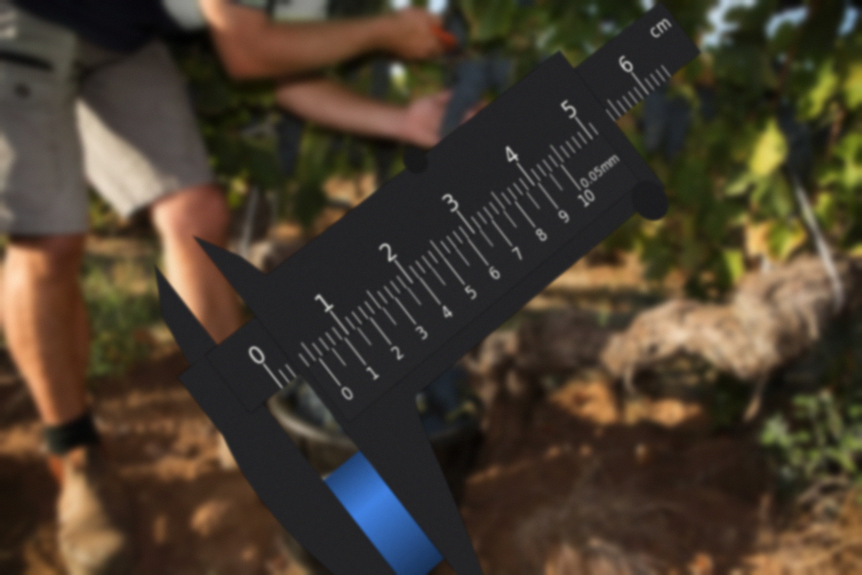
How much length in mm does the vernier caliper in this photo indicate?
5.5 mm
